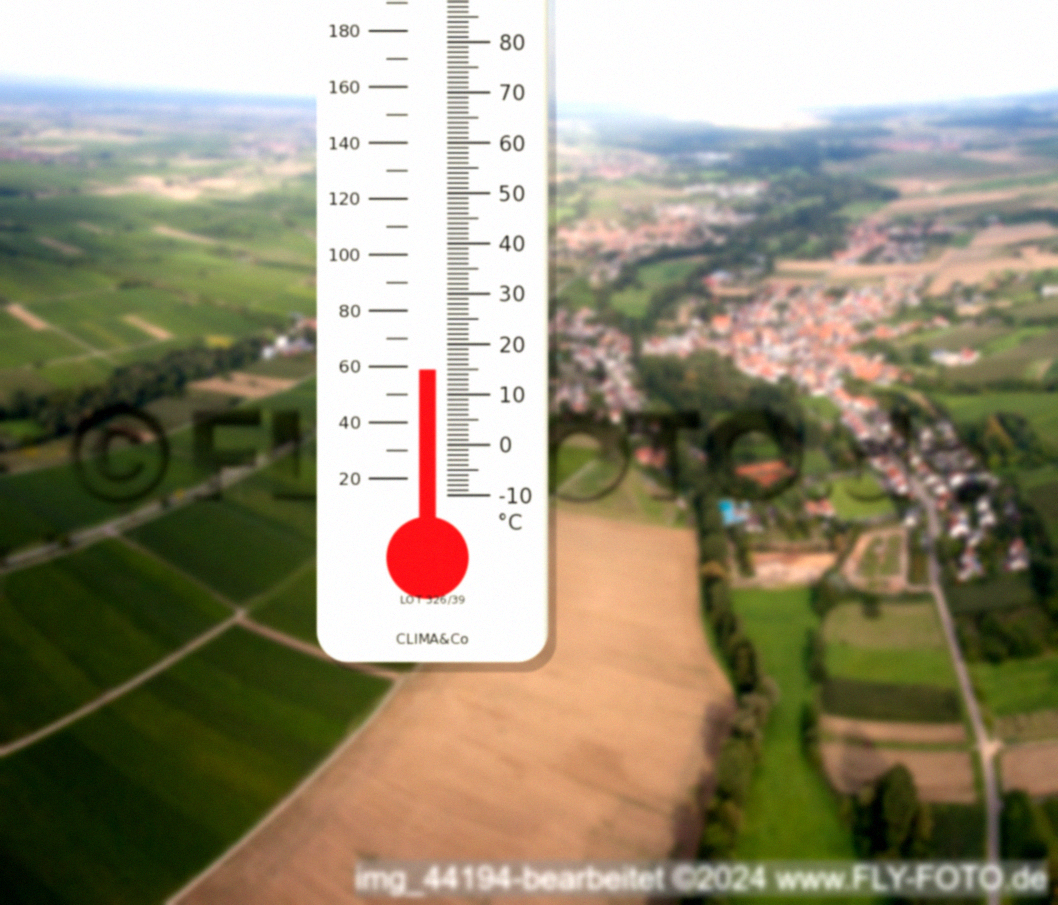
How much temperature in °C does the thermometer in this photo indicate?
15 °C
